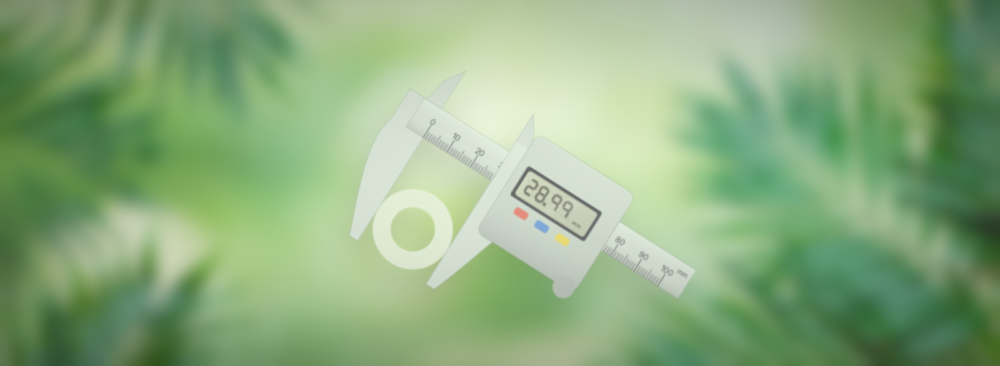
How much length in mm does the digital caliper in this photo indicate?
28.99 mm
